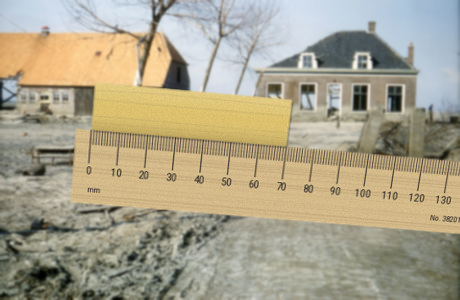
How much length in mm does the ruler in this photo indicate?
70 mm
